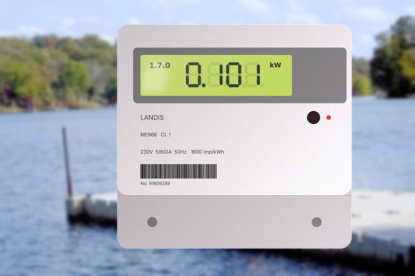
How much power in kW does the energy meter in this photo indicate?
0.101 kW
